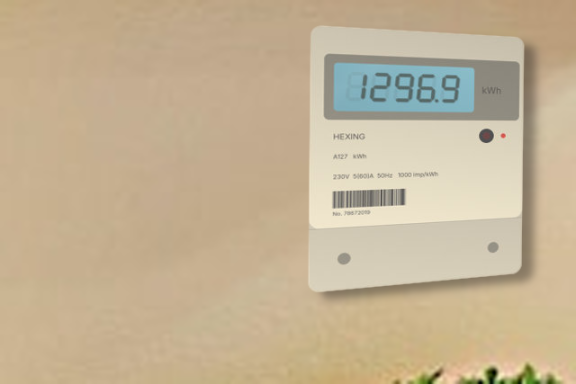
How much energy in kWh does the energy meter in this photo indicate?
1296.9 kWh
